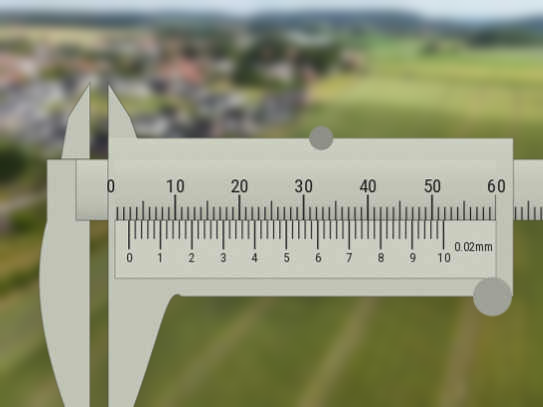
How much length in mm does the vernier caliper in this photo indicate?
2.8 mm
